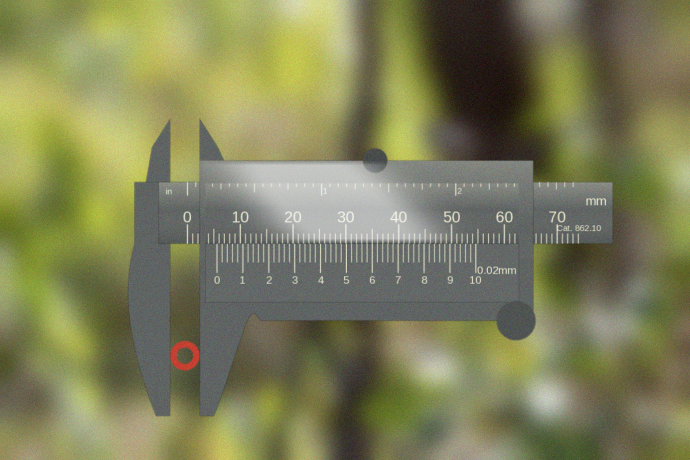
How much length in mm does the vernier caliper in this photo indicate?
5.6 mm
